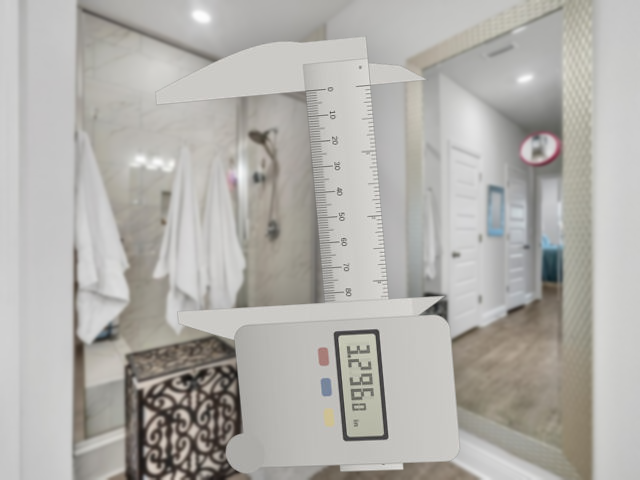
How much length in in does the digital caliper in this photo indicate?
3.2960 in
